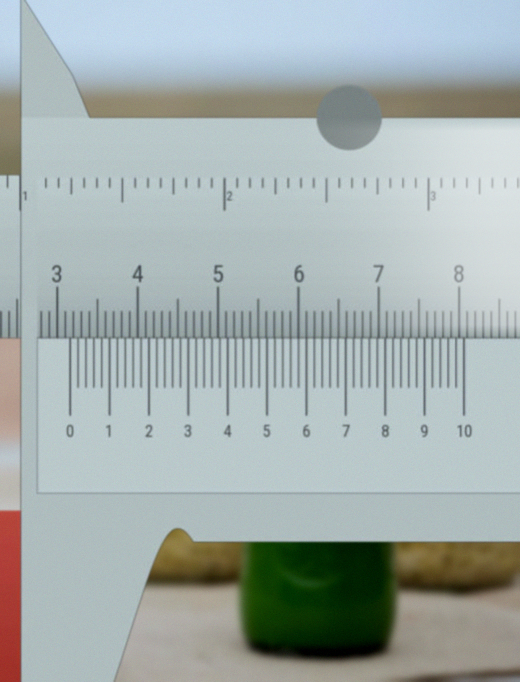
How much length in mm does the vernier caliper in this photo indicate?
31.6 mm
